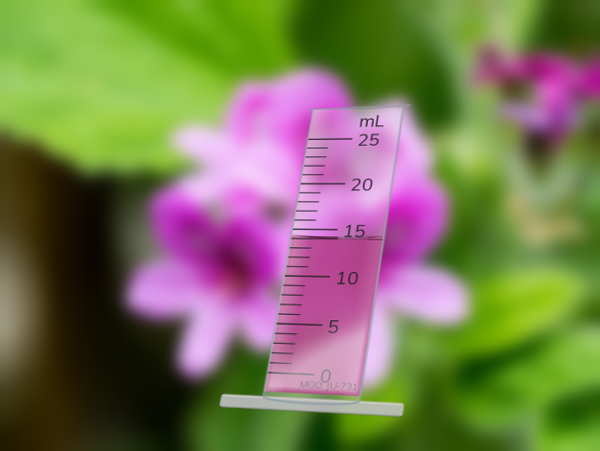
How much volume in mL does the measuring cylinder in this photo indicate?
14 mL
